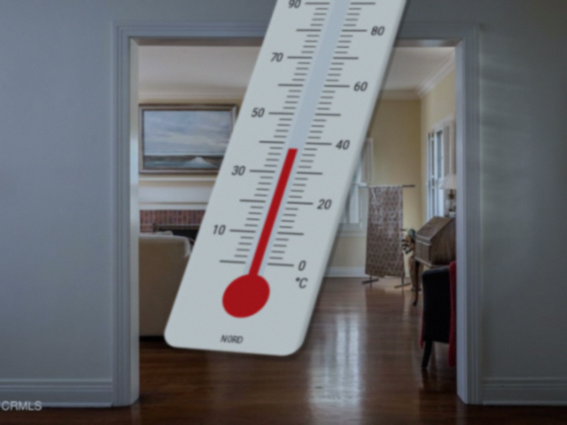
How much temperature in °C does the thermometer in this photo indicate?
38 °C
